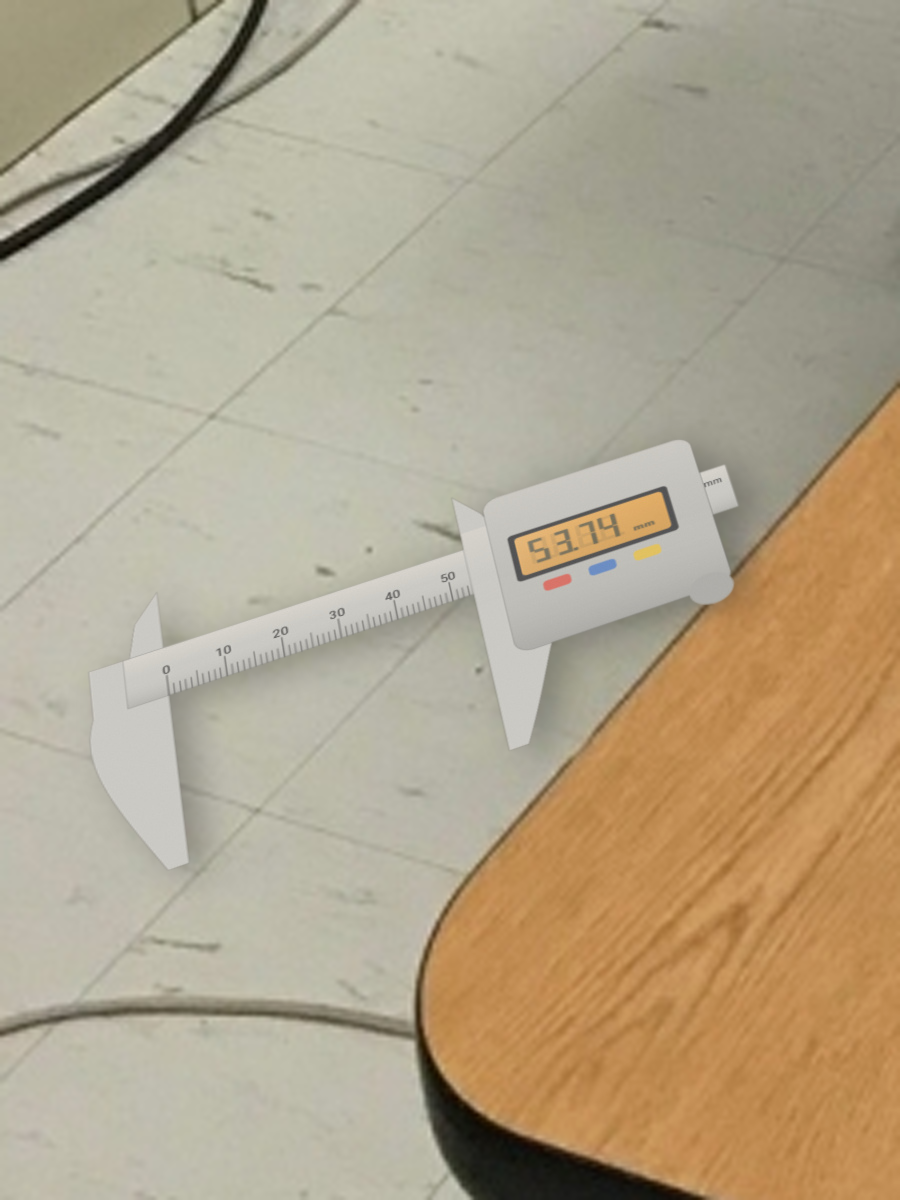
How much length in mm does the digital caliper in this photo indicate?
53.74 mm
